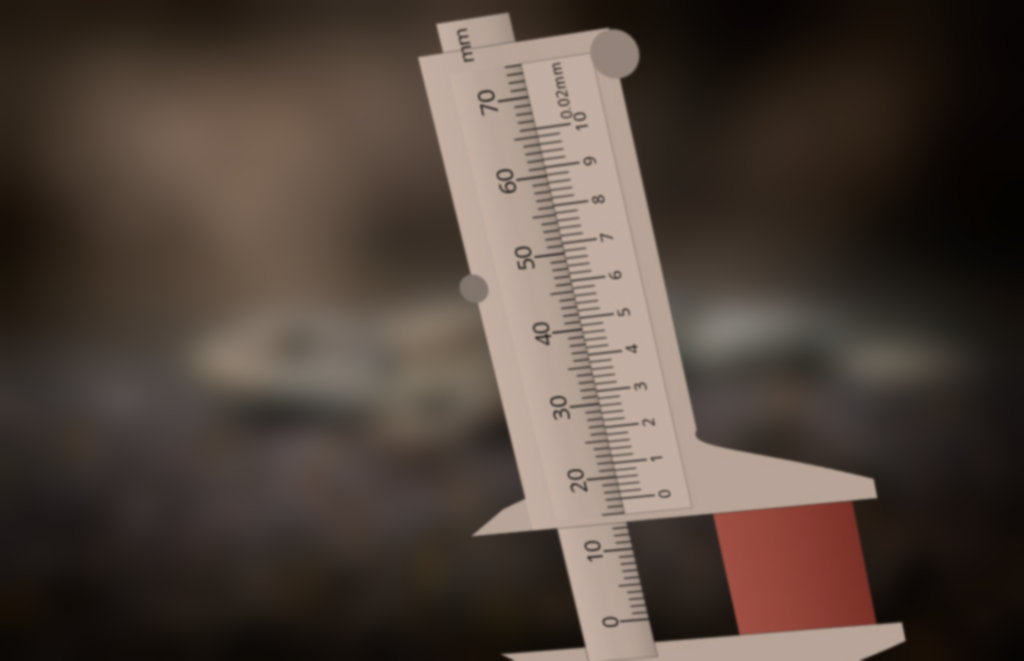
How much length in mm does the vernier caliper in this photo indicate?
17.0 mm
